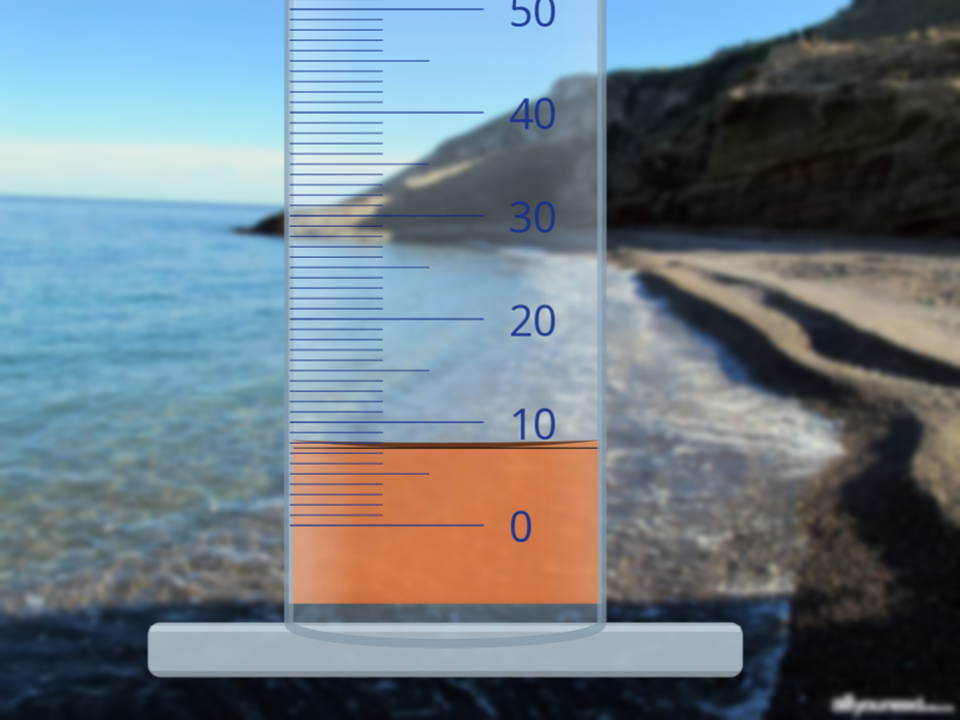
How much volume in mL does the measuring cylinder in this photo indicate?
7.5 mL
